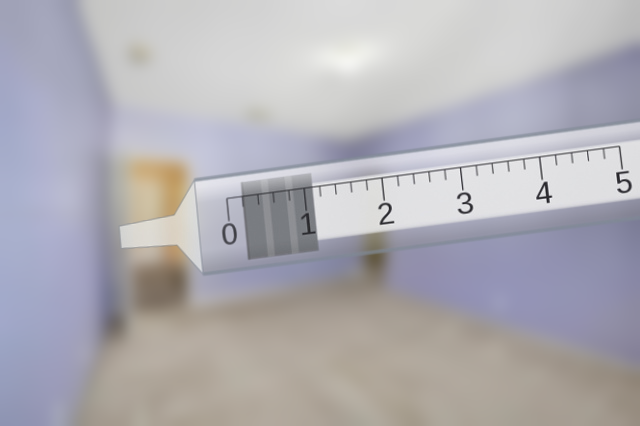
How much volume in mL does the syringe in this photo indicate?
0.2 mL
